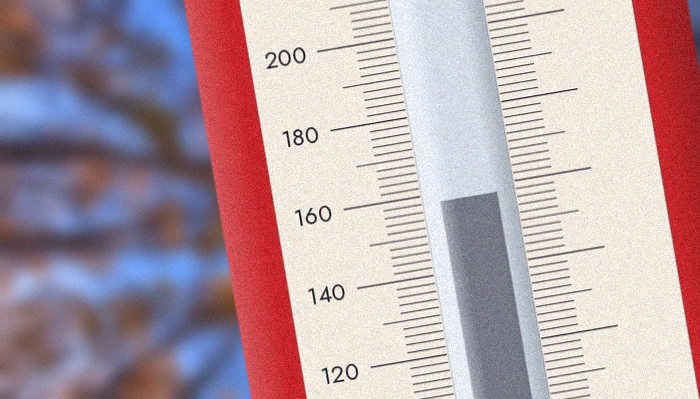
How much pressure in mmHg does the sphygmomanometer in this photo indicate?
158 mmHg
